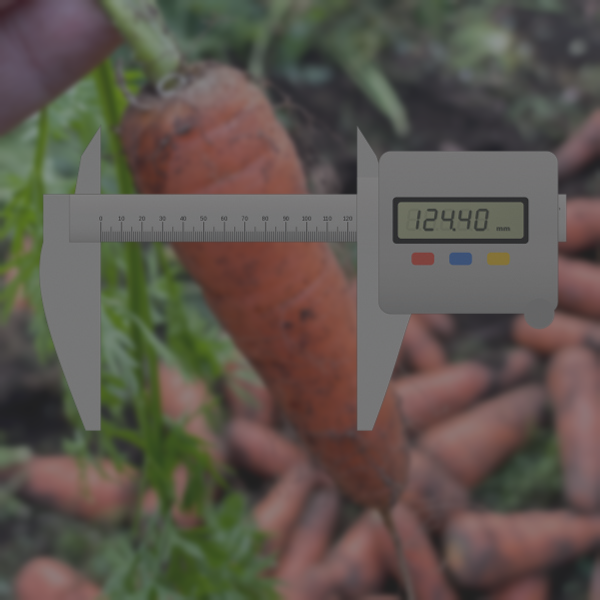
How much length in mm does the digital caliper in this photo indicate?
124.40 mm
